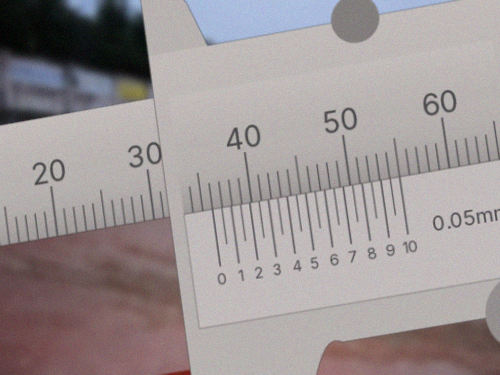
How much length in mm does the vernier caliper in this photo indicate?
36.0 mm
